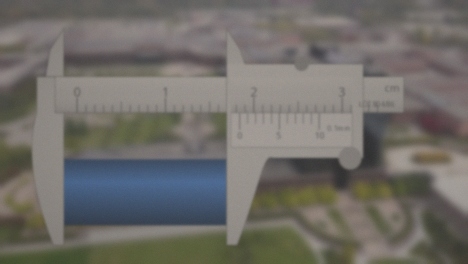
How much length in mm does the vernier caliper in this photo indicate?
18.4 mm
